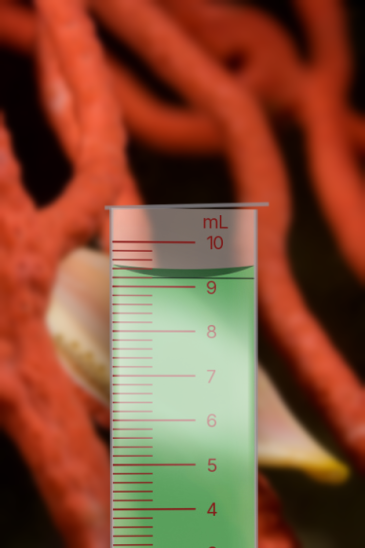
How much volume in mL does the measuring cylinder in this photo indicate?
9.2 mL
